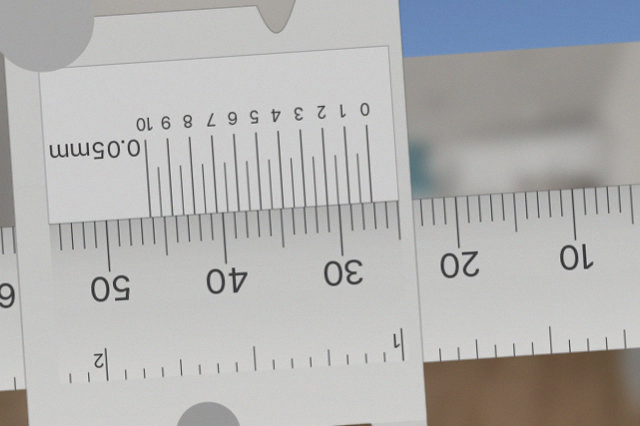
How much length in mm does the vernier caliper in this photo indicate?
27.2 mm
